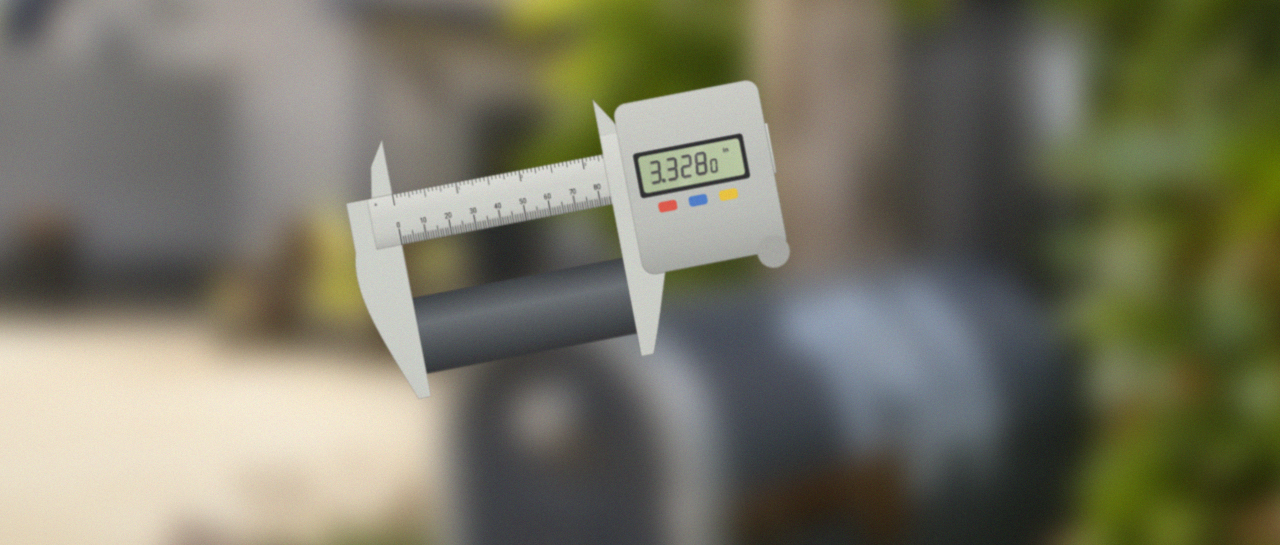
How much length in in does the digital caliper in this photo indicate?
3.3280 in
